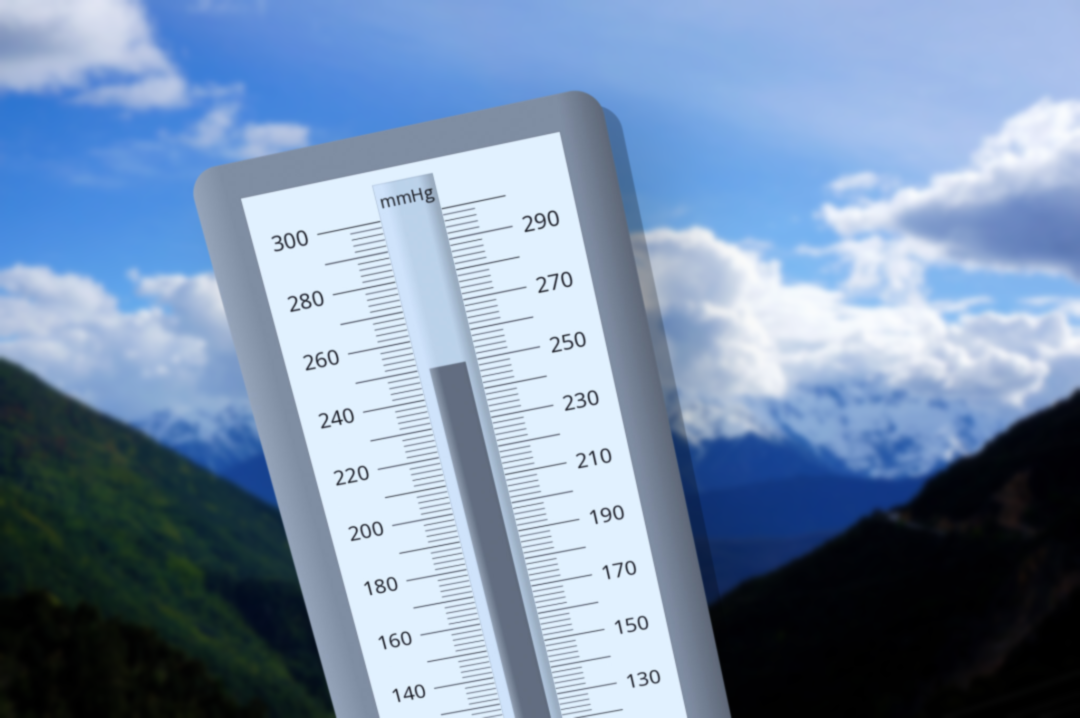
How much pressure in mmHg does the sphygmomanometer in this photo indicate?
250 mmHg
